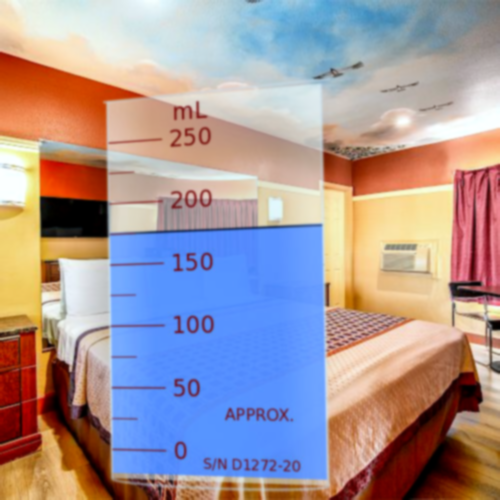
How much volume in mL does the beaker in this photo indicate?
175 mL
